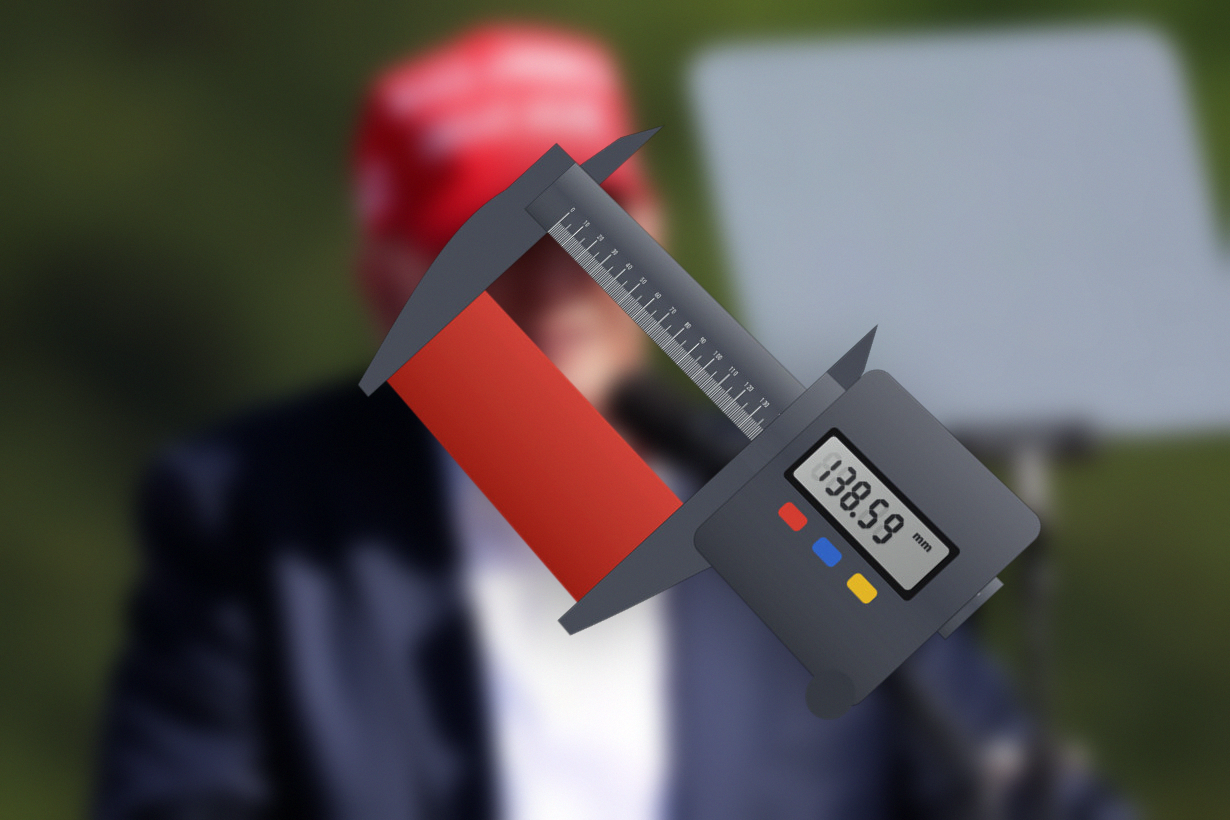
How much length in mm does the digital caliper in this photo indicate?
138.59 mm
